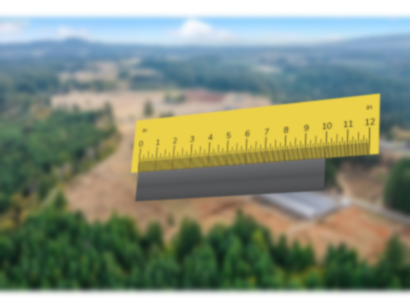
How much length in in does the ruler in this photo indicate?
10 in
